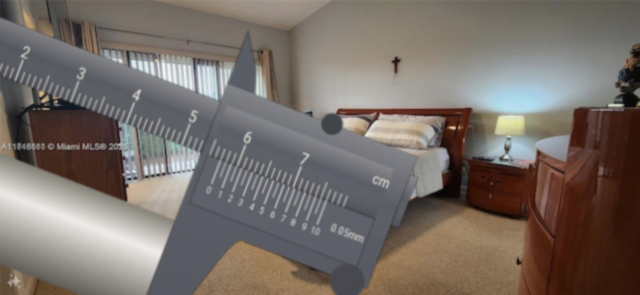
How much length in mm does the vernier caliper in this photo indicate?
57.0 mm
